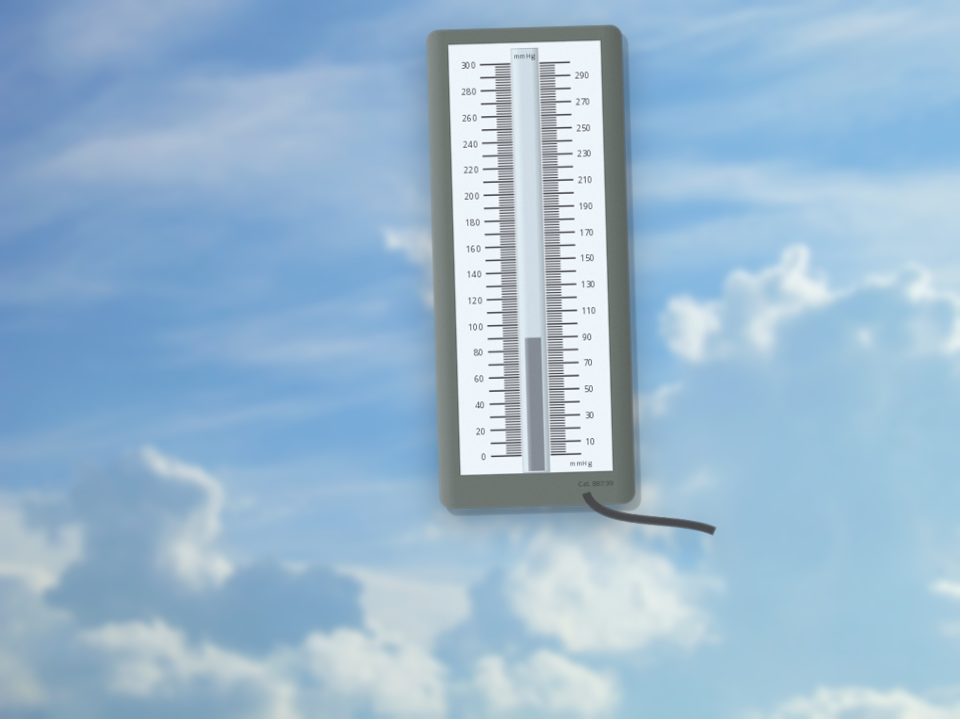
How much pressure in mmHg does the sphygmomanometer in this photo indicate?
90 mmHg
